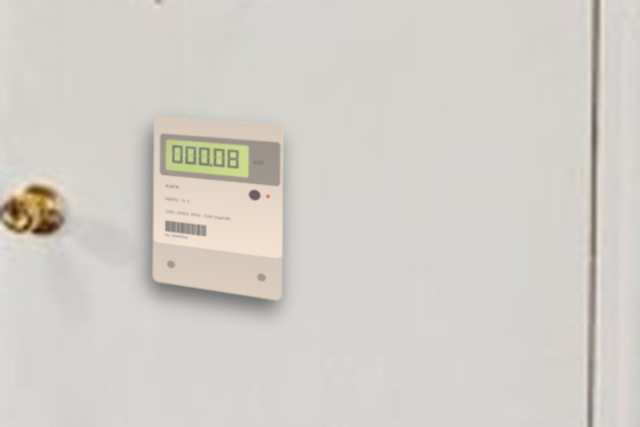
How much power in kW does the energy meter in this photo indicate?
0.08 kW
